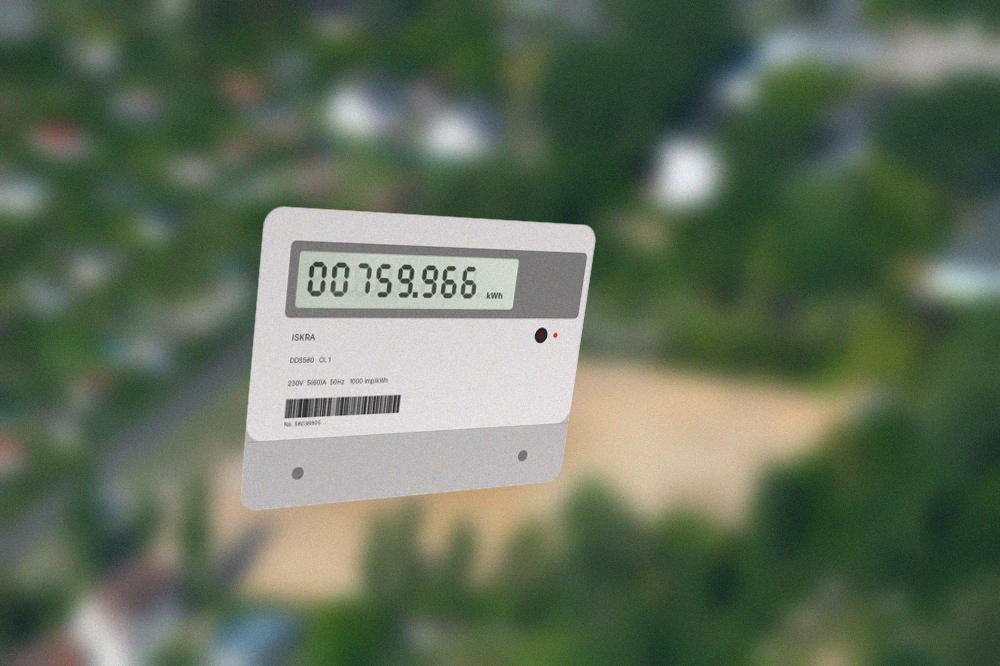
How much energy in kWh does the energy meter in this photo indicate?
759.966 kWh
